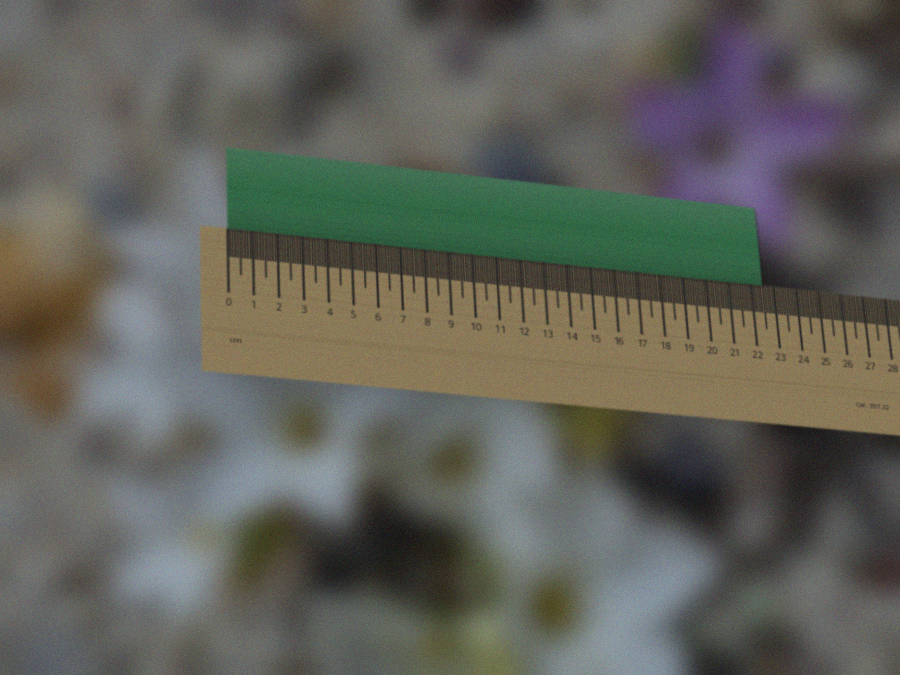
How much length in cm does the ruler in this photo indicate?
22.5 cm
